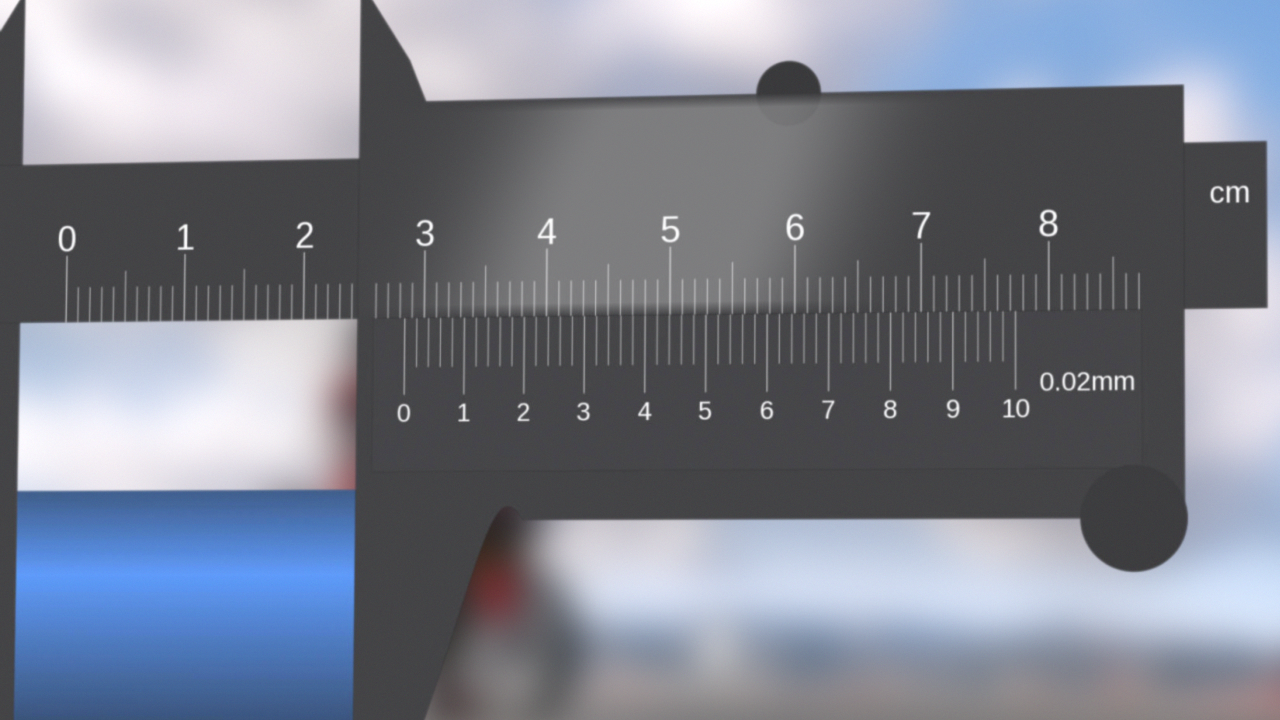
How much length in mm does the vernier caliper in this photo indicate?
28.4 mm
